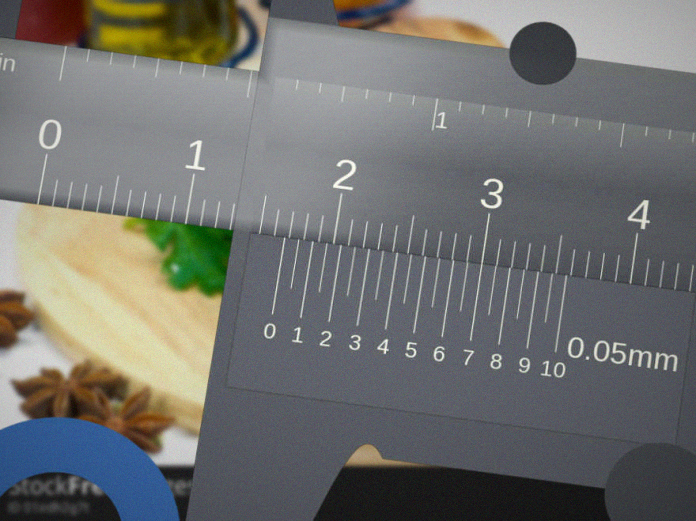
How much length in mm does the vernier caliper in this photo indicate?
16.7 mm
